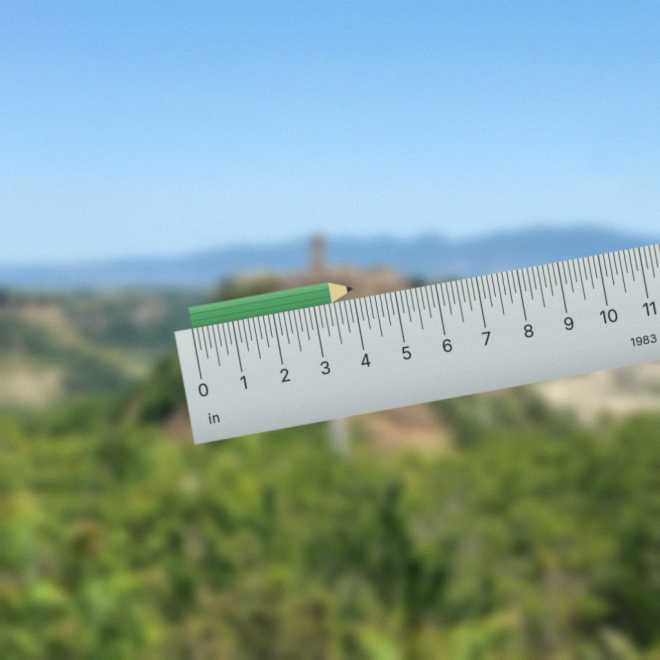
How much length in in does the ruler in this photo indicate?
4 in
